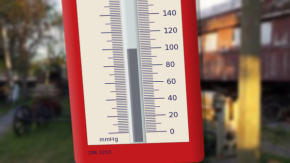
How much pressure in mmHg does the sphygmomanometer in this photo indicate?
100 mmHg
